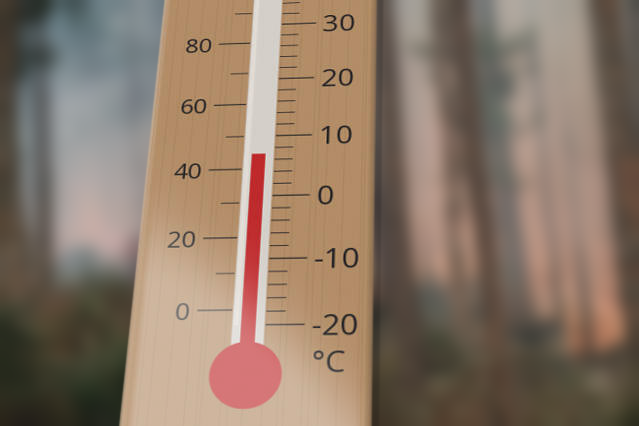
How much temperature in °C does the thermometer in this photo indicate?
7 °C
